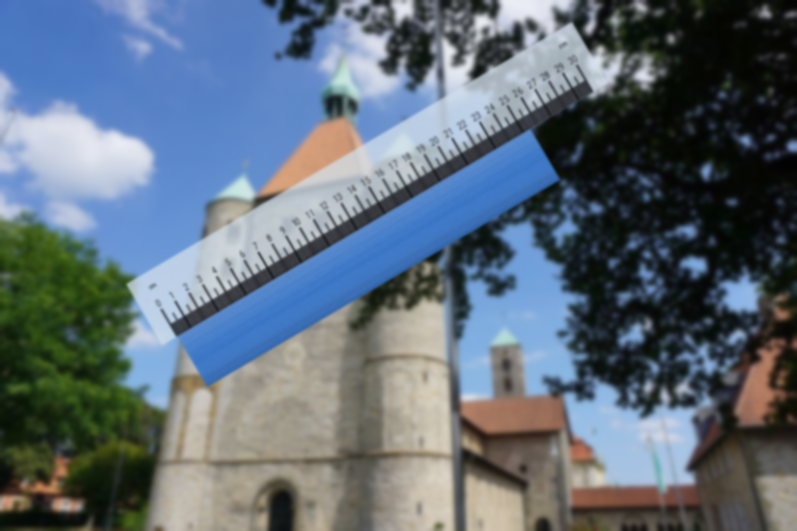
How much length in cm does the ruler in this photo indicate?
25.5 cm
